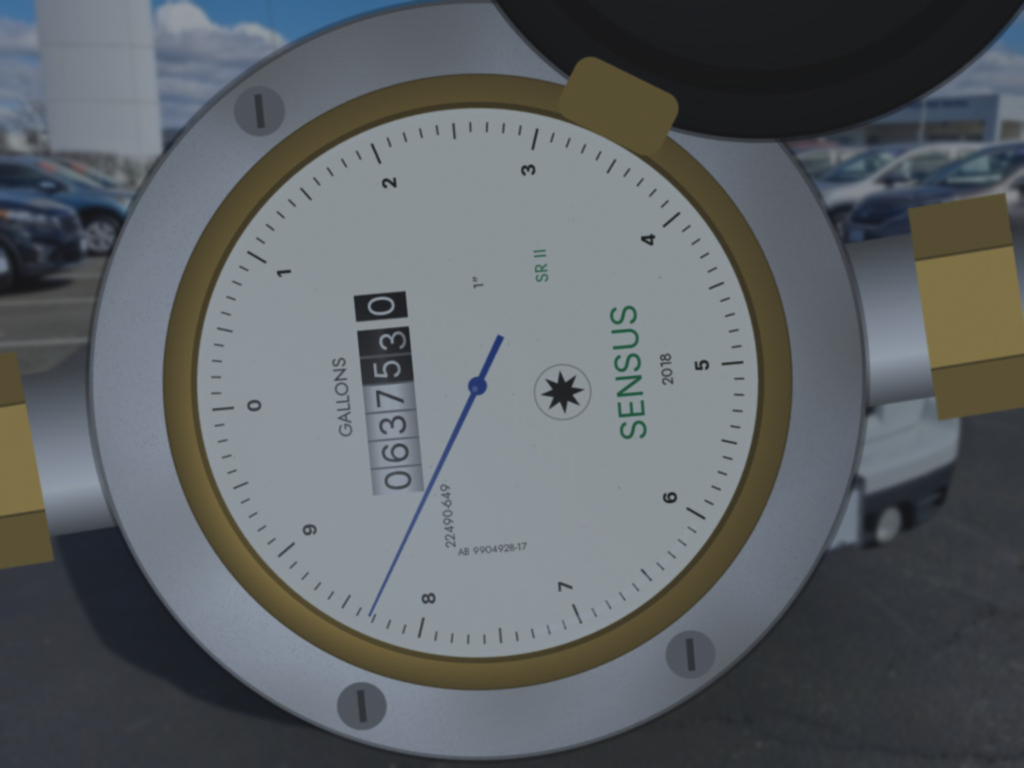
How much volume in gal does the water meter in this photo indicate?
637528.3 gal
